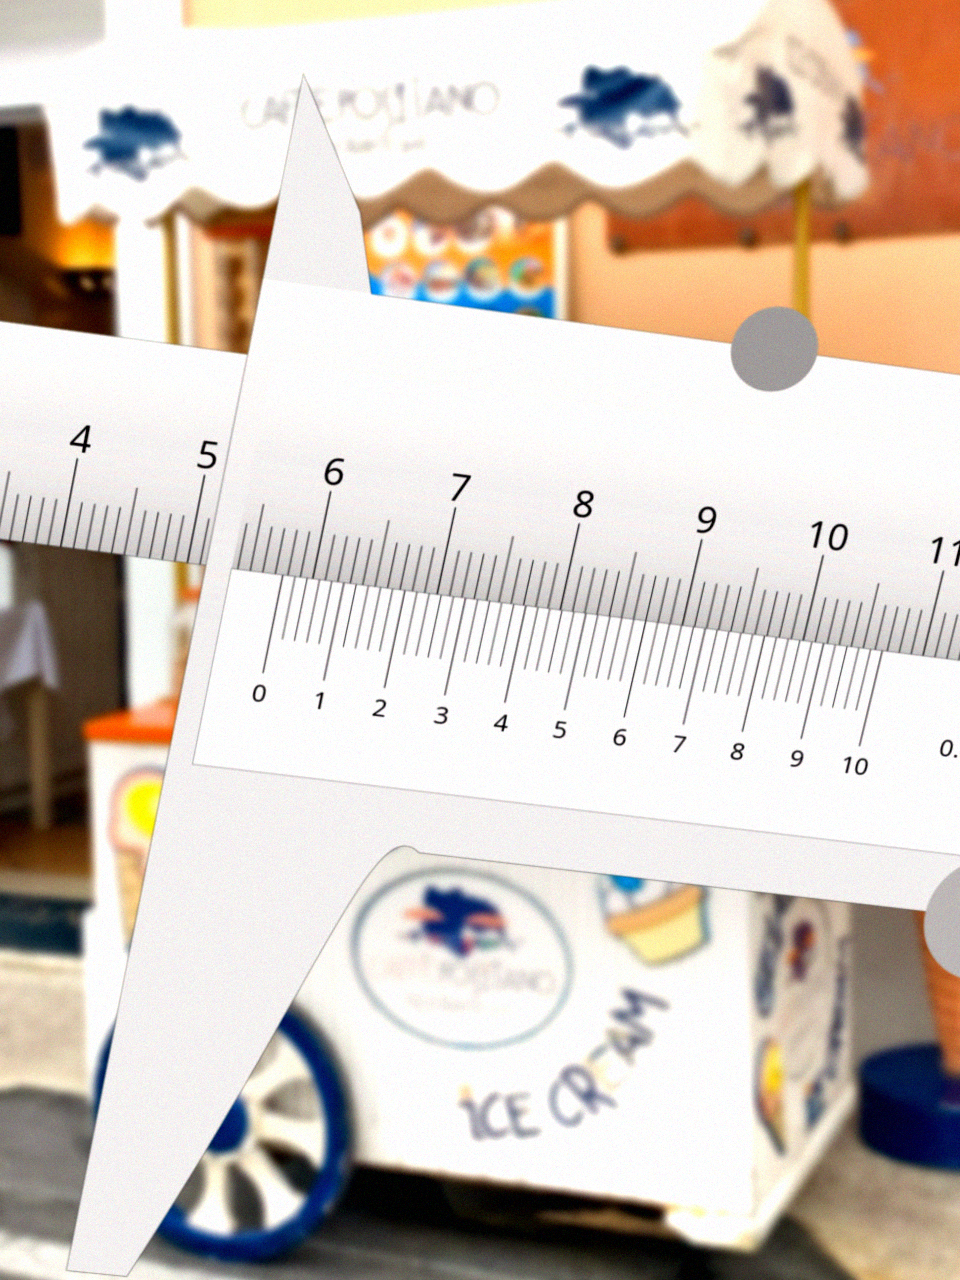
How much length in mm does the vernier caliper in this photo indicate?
57.6 mm
